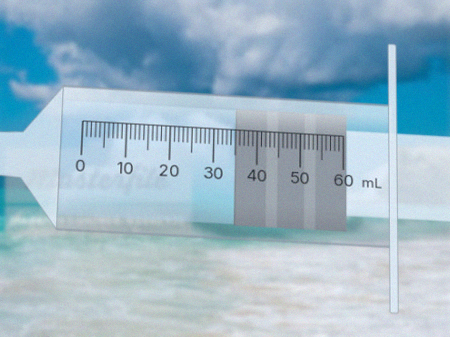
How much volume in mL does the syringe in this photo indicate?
35 mL
